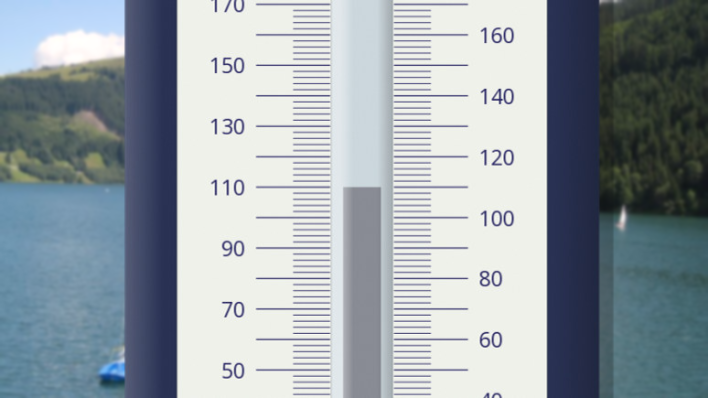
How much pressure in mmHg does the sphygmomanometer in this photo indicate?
110 mmHg
